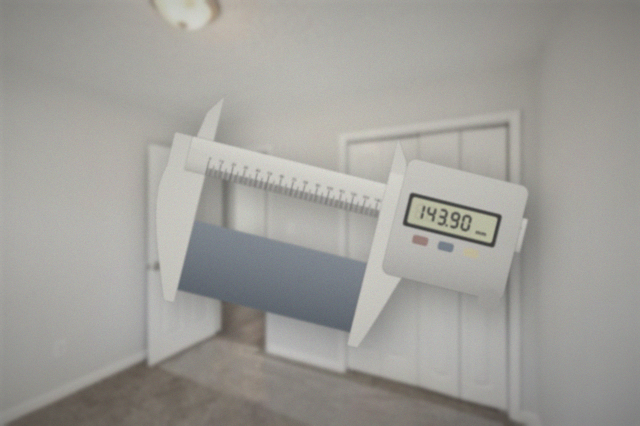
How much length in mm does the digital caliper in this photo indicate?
143.90 mm
